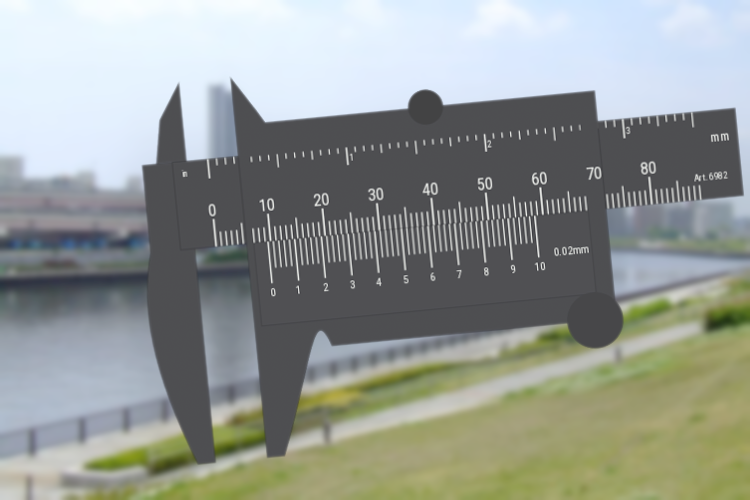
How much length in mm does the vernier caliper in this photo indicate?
9.5 mm
